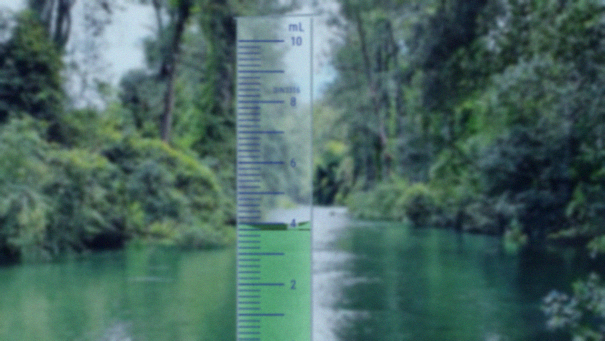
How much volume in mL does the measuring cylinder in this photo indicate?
3.8 mL
